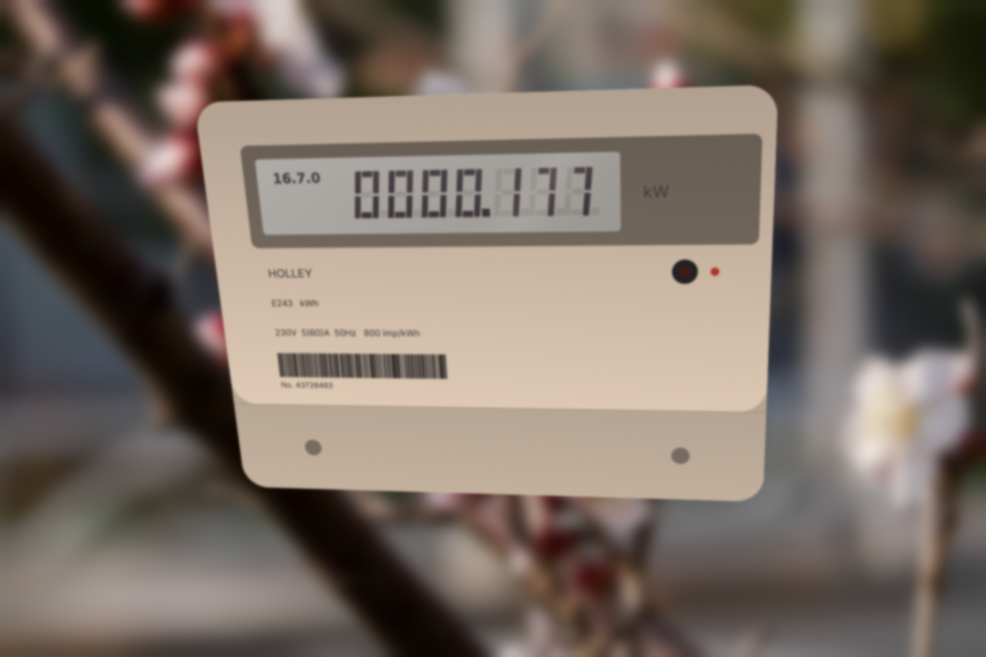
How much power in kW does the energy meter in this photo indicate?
0.177 kW
